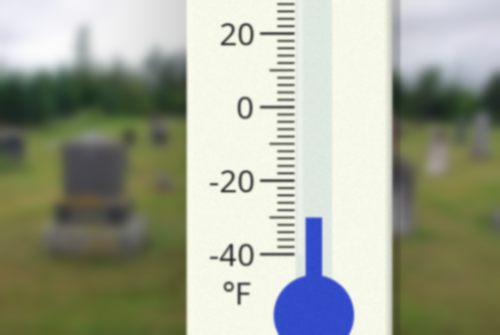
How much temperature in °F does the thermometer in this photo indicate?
-30 °F
